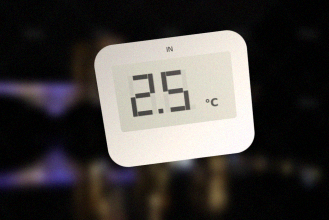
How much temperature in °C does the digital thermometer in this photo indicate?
2.5 °C
